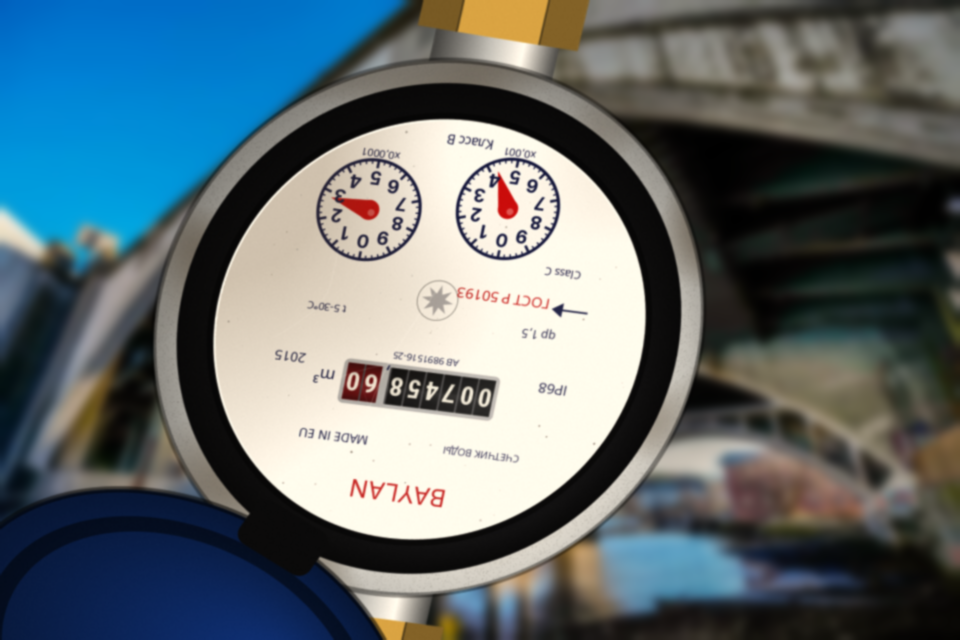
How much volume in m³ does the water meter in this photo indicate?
7458.6042 m³
